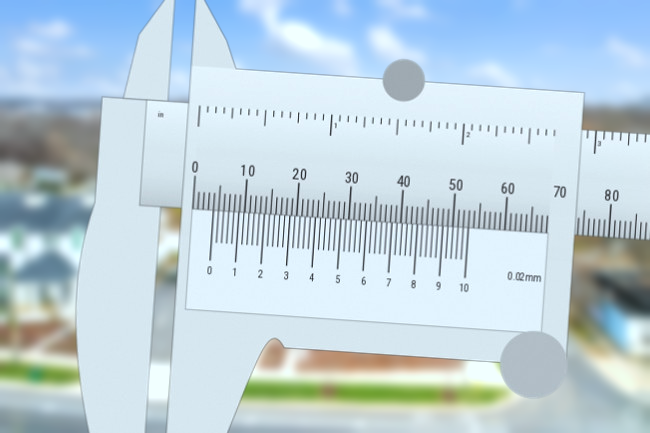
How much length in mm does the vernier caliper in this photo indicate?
4.0 mm
